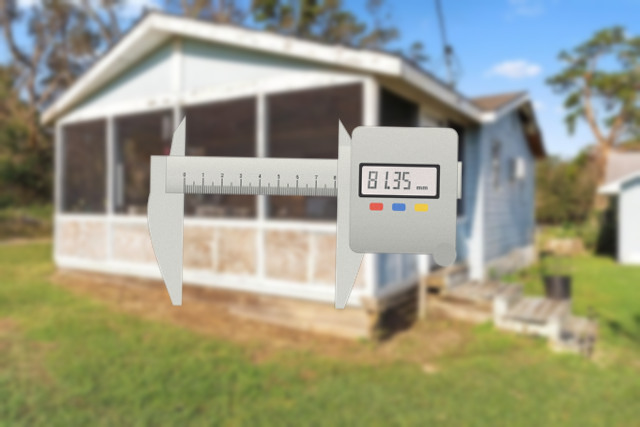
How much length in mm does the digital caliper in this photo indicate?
81.35 mm
